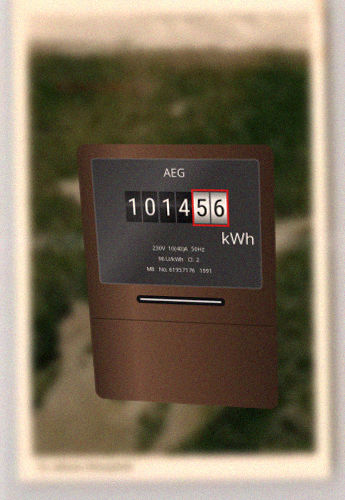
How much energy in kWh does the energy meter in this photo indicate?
1014.56 kWh
